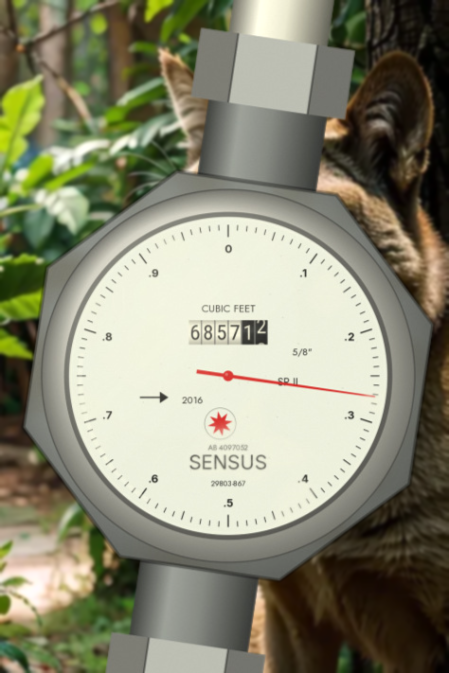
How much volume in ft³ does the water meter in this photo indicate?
685712.27 ft³
